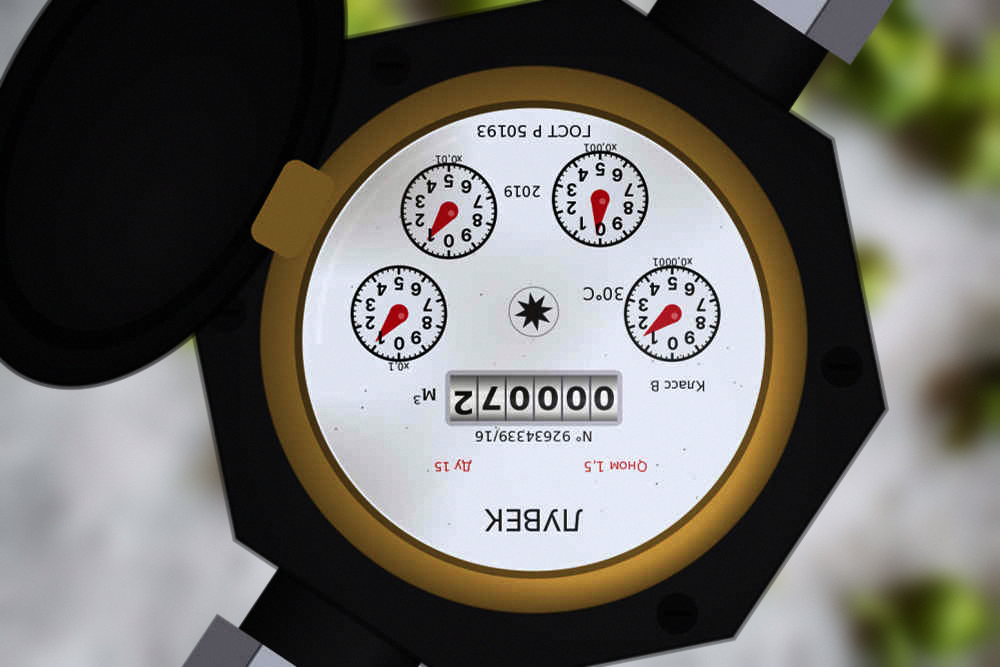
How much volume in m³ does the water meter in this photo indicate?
72.1101 m³
